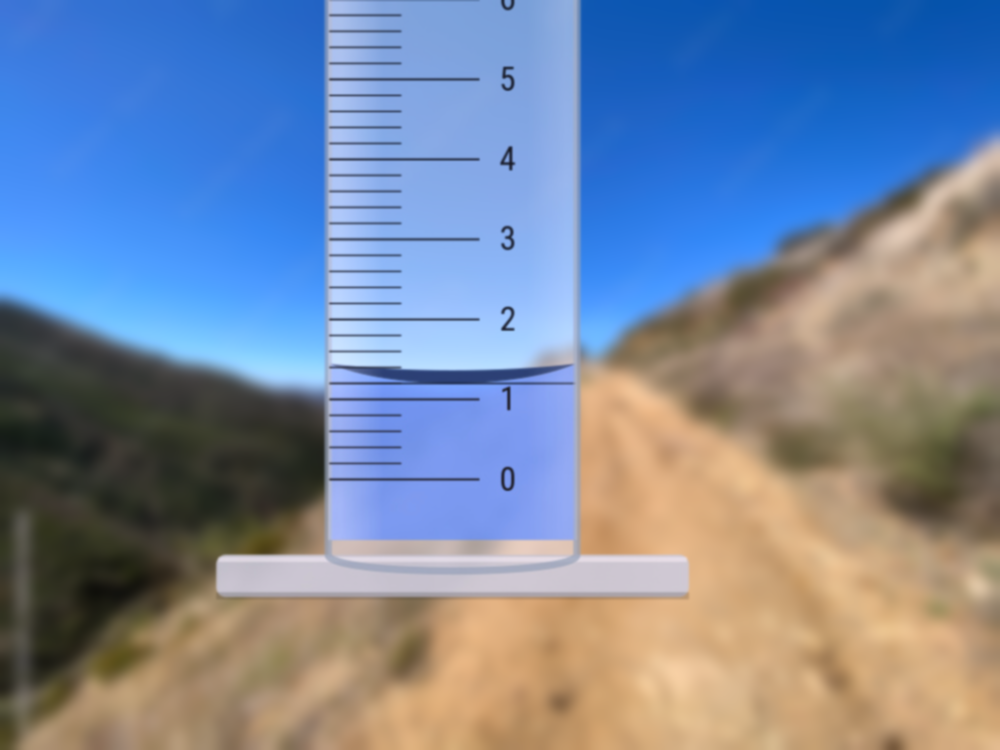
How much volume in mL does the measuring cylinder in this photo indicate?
1.2 mL
